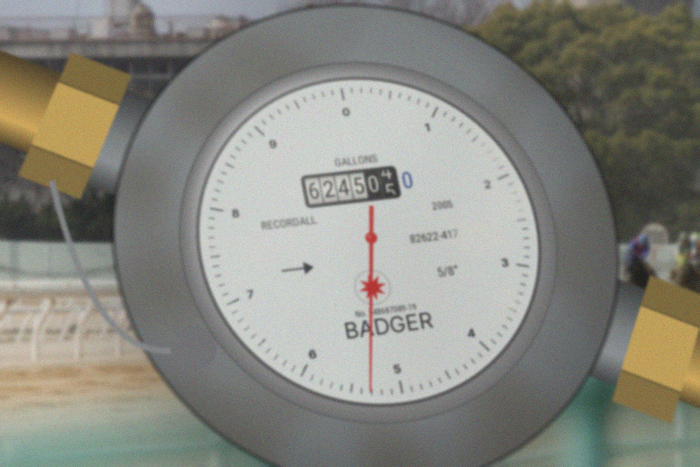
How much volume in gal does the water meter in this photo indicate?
6245045.3 gal
